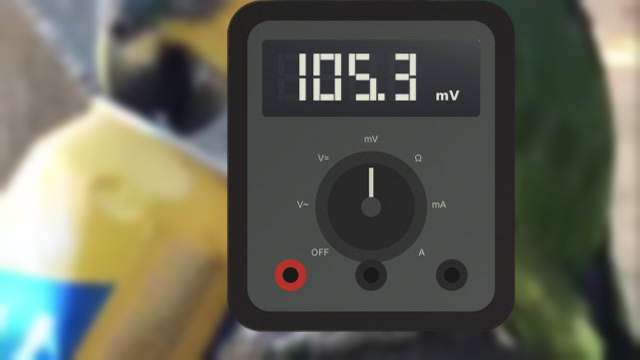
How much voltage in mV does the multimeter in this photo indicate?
105.3 mV
